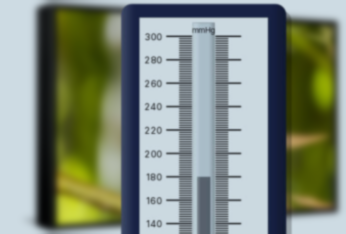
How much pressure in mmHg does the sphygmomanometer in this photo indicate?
180 mmHg
